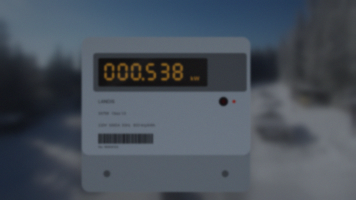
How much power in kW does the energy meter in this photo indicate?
0.538 kW
